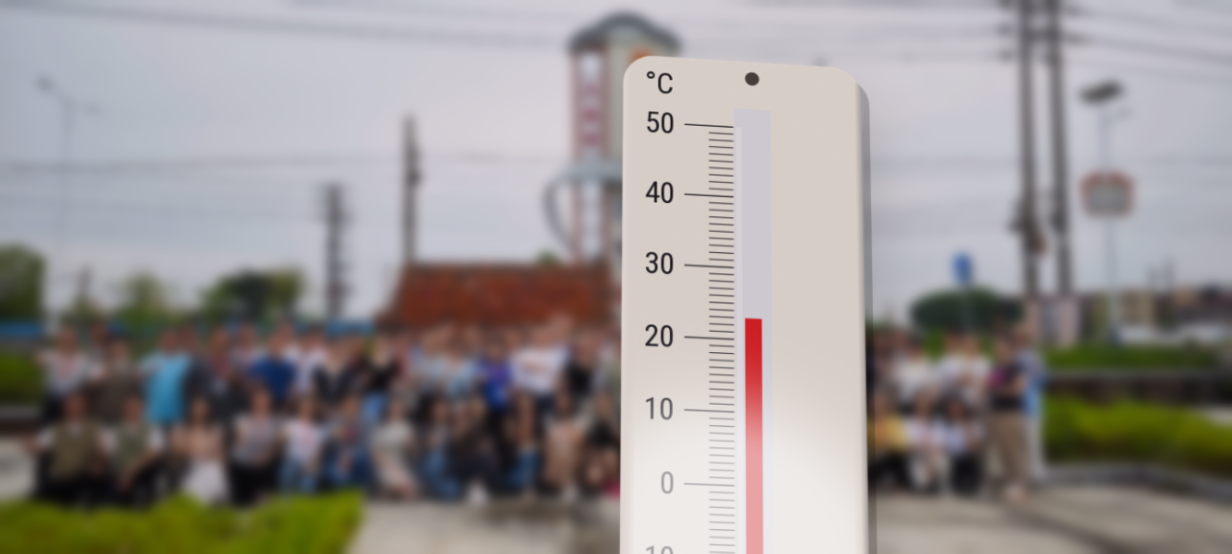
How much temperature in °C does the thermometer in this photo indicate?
23 °C
